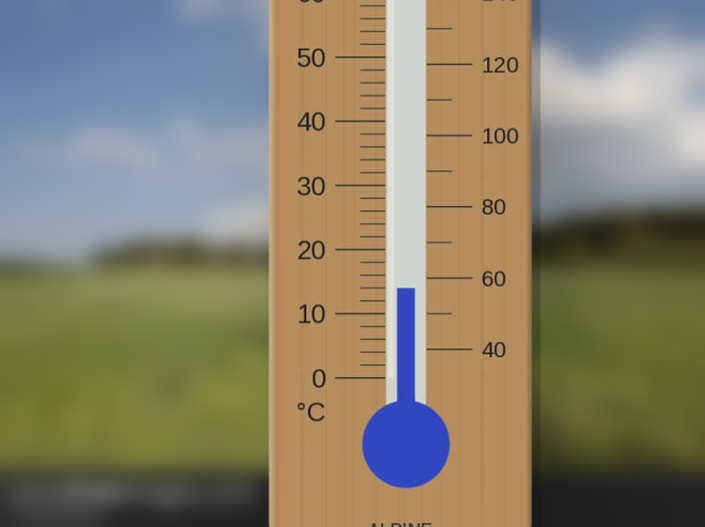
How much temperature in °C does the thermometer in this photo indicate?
14 °C
